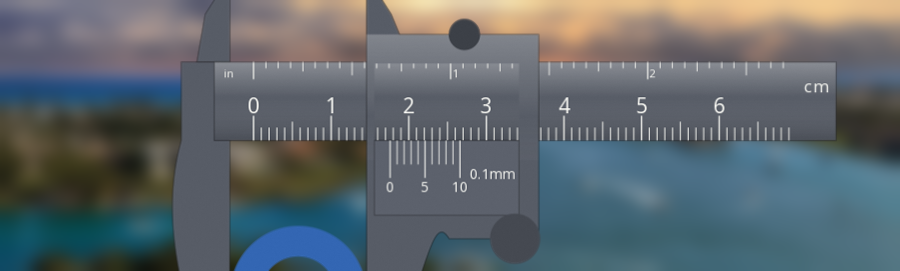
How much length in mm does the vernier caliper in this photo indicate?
17.6 mm
